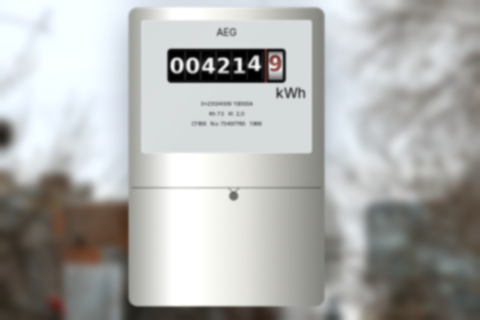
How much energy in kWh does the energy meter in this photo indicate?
4214.9 kWh
